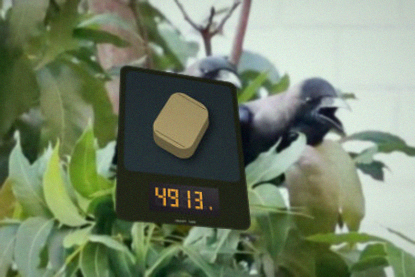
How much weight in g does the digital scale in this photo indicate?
4913 g
